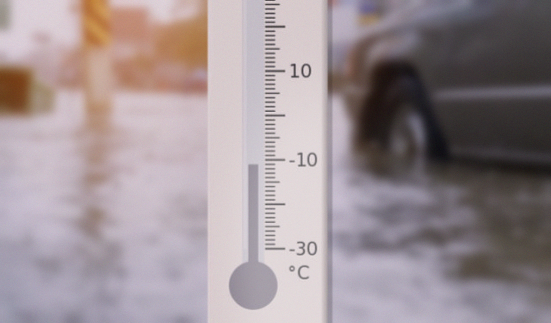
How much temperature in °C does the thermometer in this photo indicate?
-11 °C
